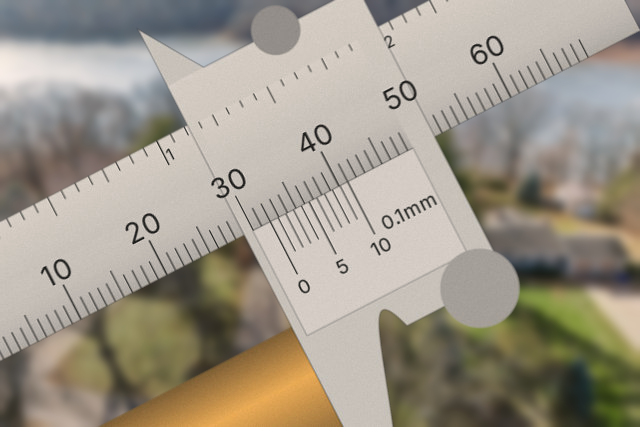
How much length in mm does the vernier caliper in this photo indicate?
32.0 mm
